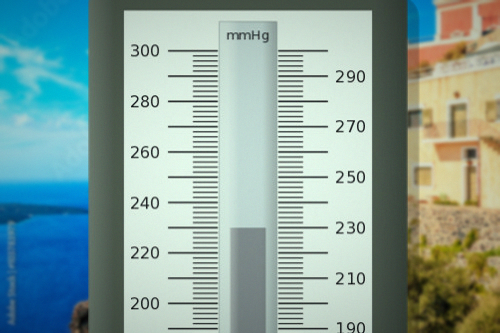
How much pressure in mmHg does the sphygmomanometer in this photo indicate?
230 mmHg
